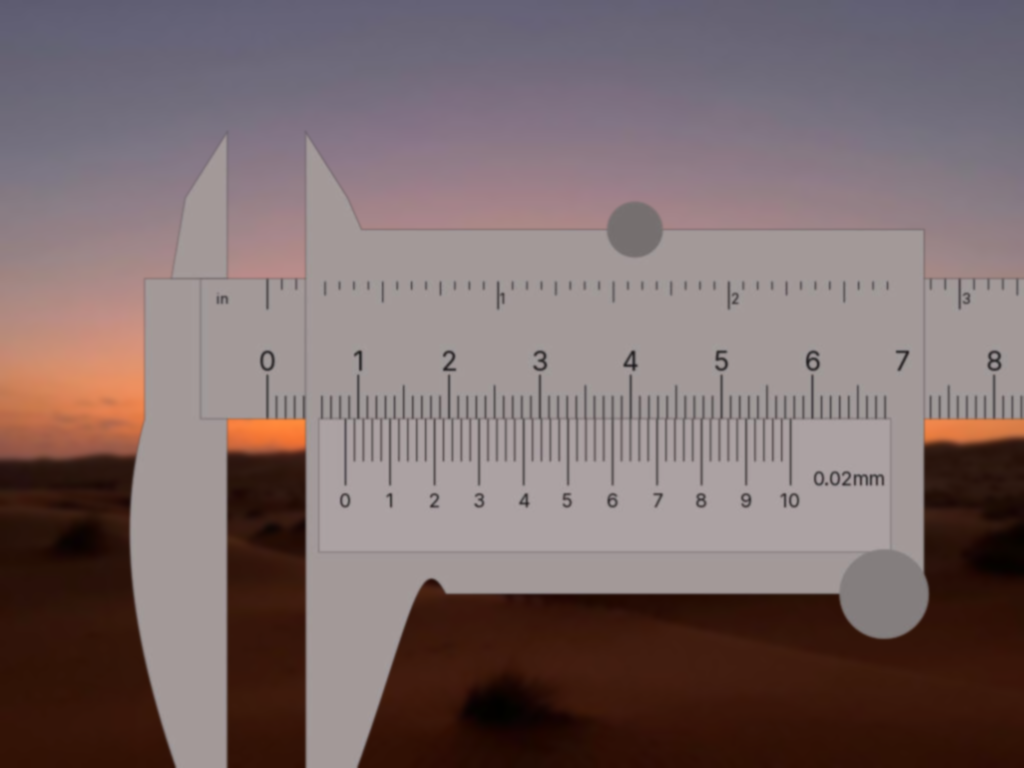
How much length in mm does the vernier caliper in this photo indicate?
8.6 mm
